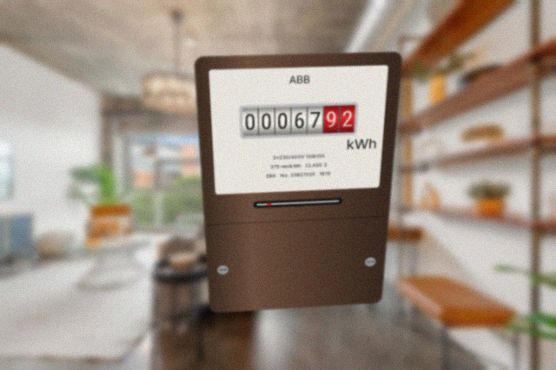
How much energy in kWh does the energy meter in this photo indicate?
67.92 kWh
